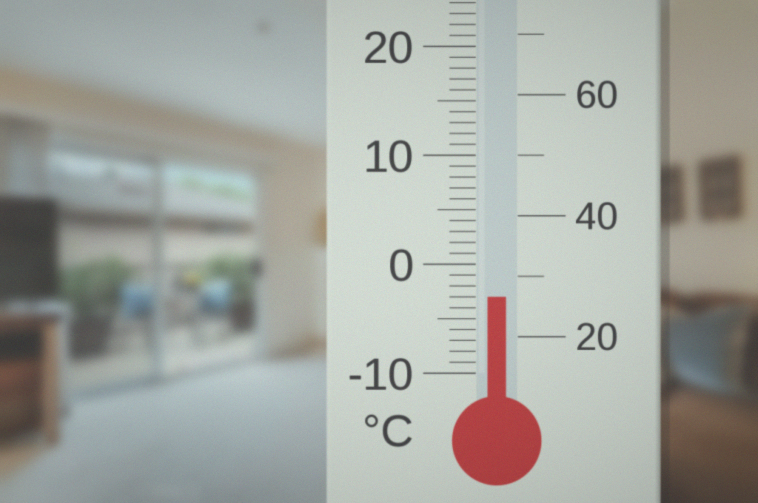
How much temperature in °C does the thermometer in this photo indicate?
-3 °C
